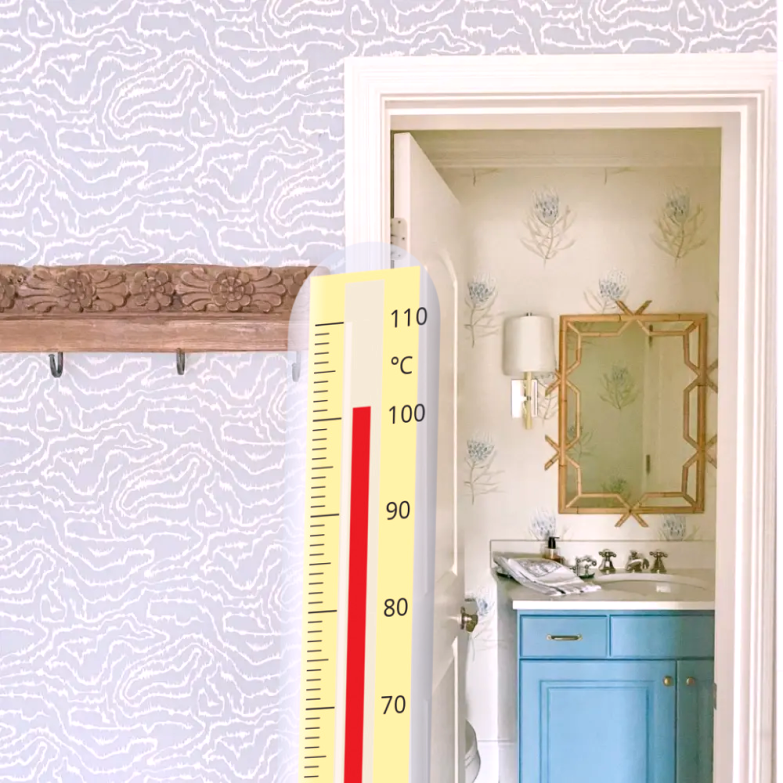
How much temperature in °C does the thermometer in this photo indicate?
101 °C
